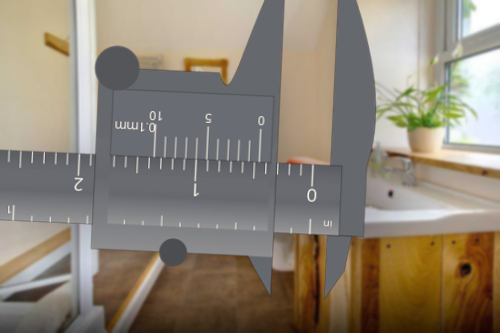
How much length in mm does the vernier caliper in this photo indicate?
4.6 mm
